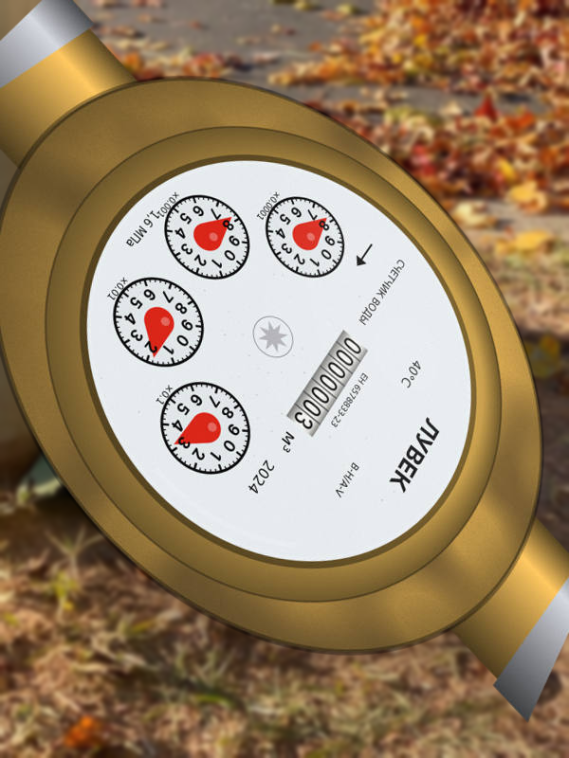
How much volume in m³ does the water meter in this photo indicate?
3.3177 m³
